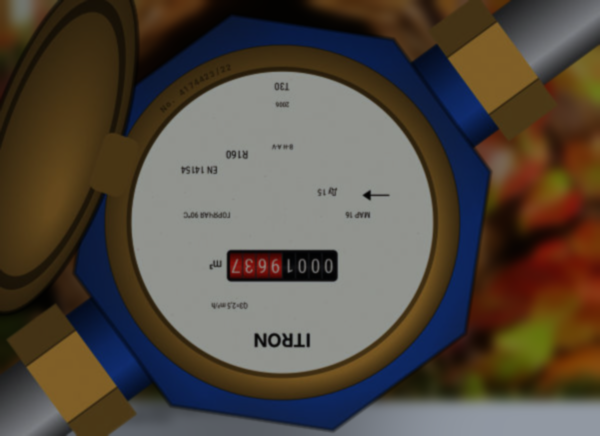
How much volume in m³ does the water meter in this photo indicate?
1.9637 m³
